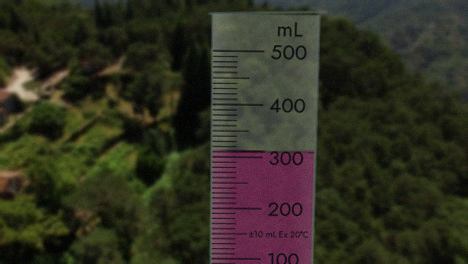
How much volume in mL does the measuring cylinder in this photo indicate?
310 mL
